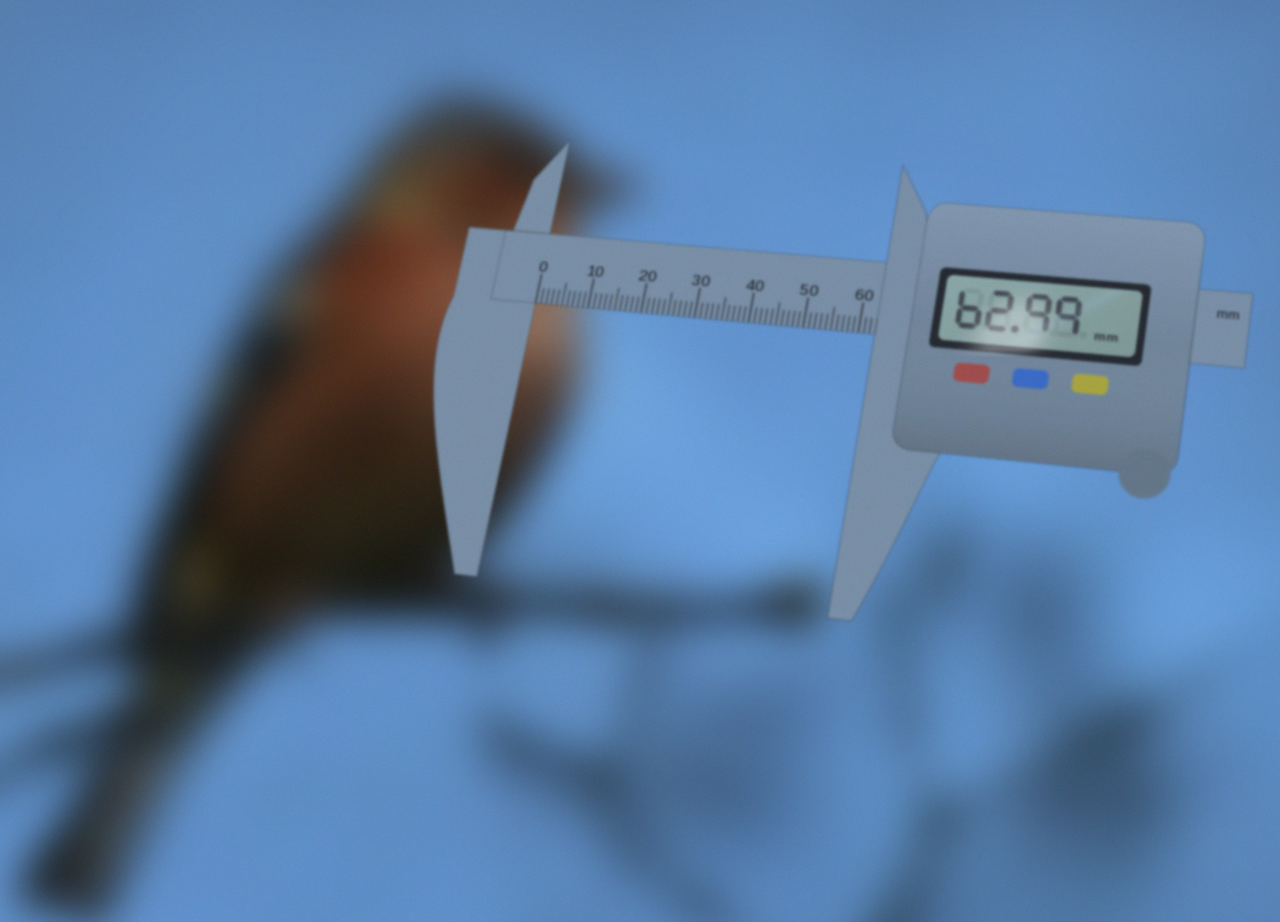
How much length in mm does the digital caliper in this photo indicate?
62.99 mm
